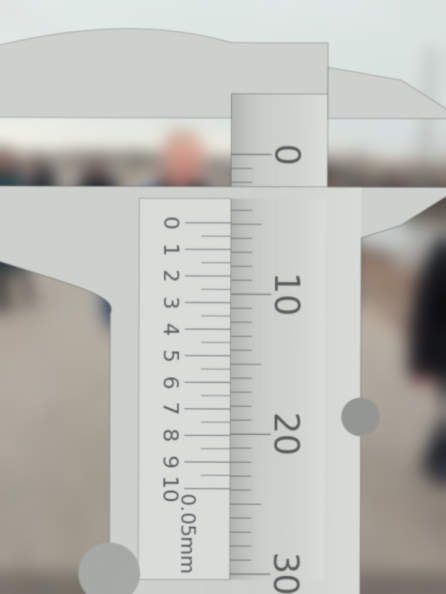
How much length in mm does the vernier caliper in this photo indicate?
4.9 mm
